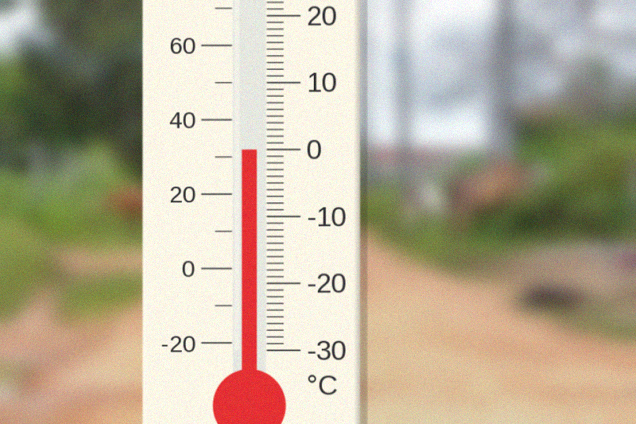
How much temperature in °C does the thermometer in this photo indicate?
0 °C
